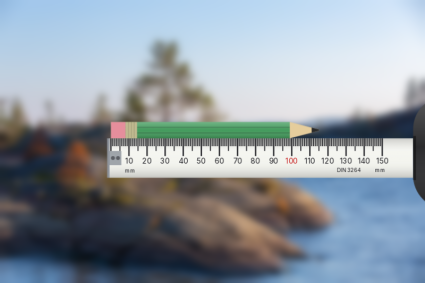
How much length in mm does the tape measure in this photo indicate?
115 mm
